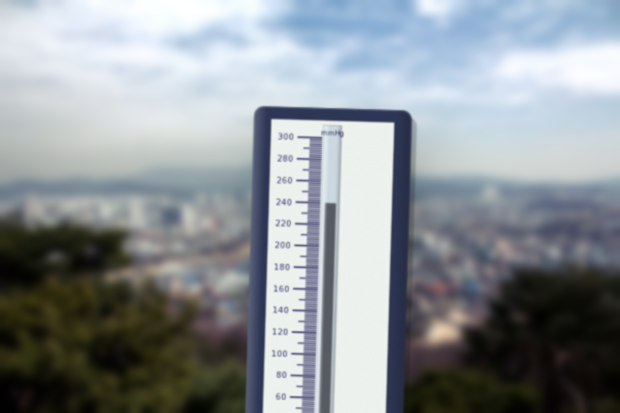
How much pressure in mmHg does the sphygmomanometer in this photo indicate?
240 mmHg
